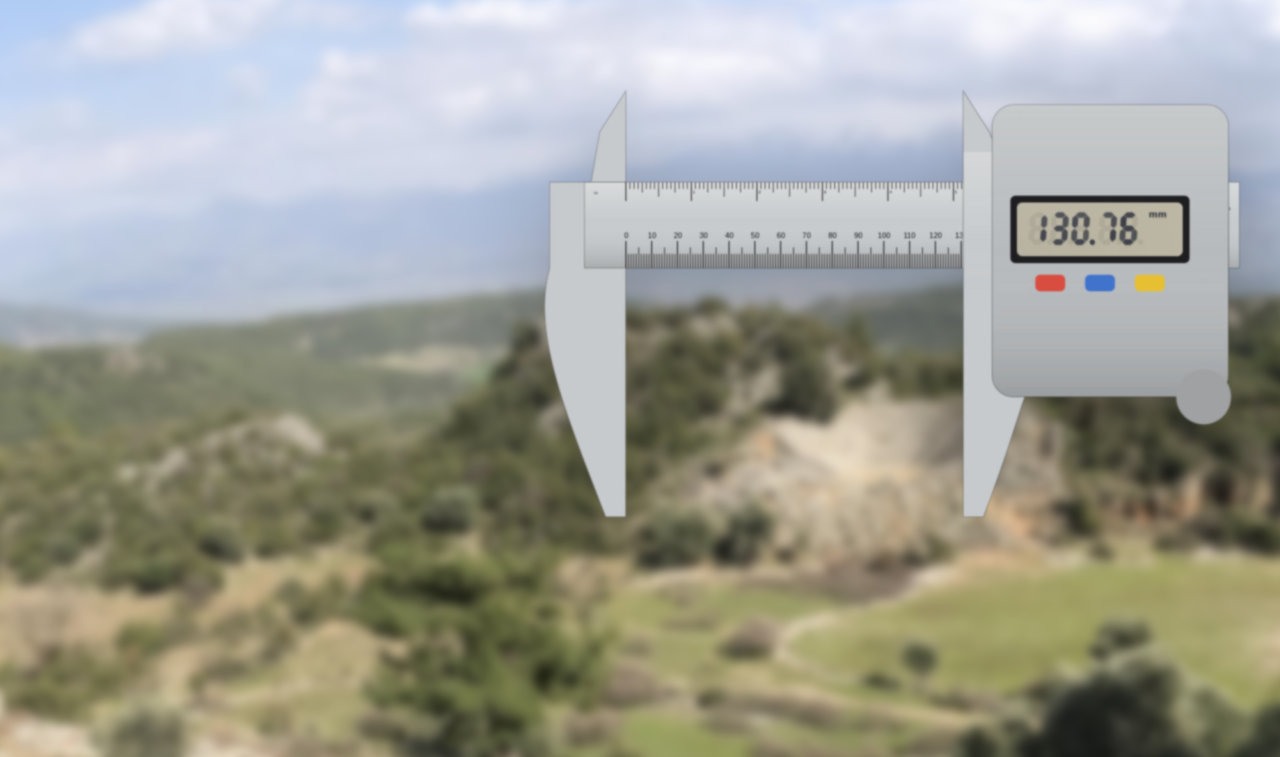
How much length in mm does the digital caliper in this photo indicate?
130.76 mm
